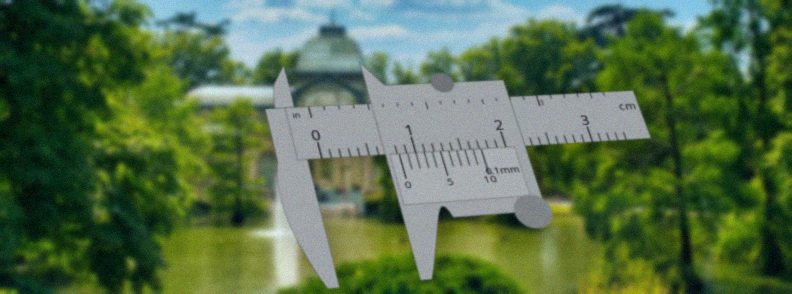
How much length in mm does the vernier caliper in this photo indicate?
8.2 mm
